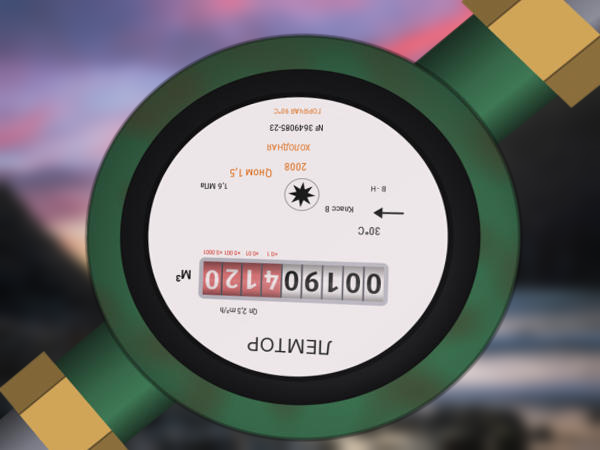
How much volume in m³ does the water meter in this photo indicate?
190.4120 m³
